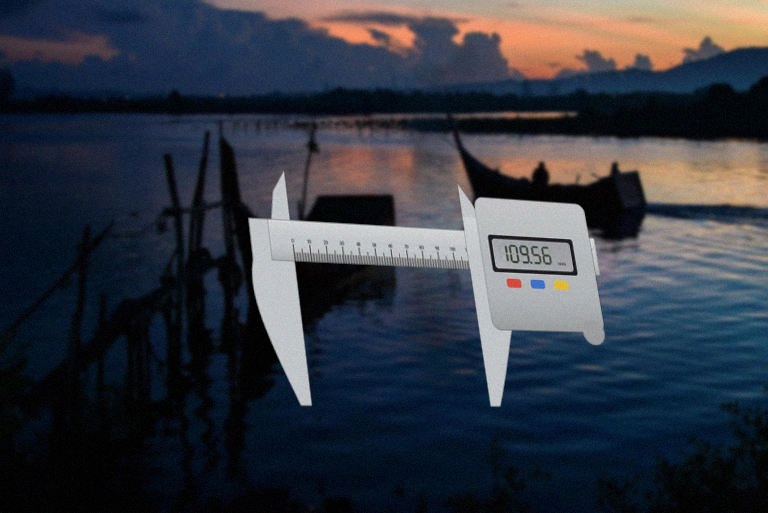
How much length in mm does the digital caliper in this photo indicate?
109.56 mm
